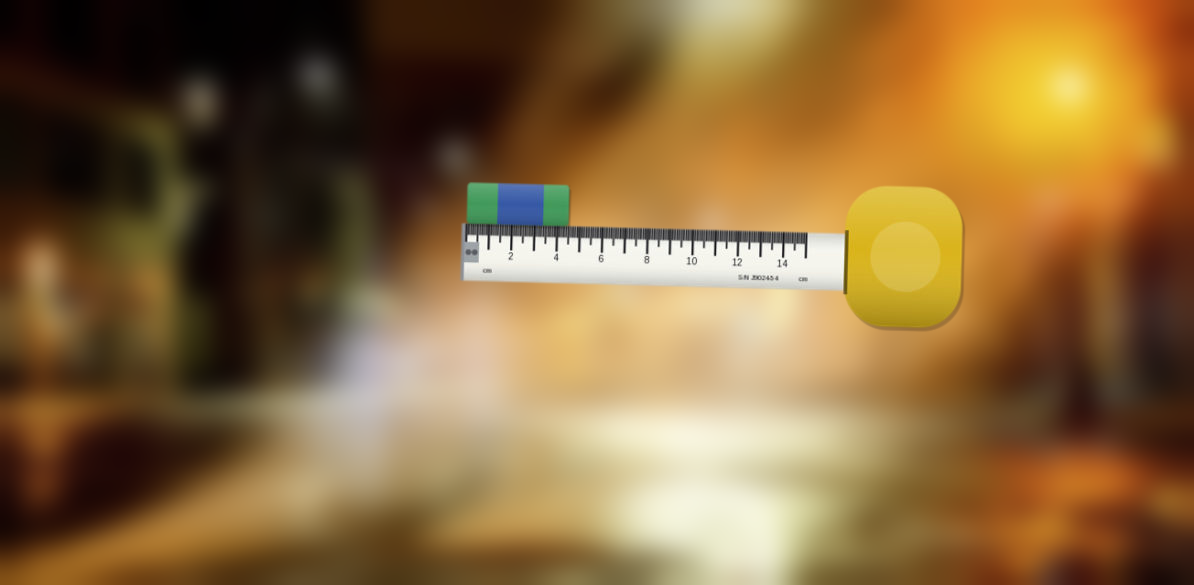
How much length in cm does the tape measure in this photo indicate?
4.5 cm
